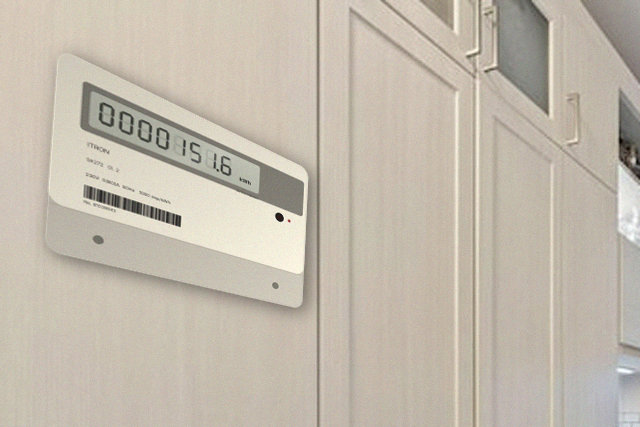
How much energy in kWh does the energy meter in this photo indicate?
151.6 kWh
